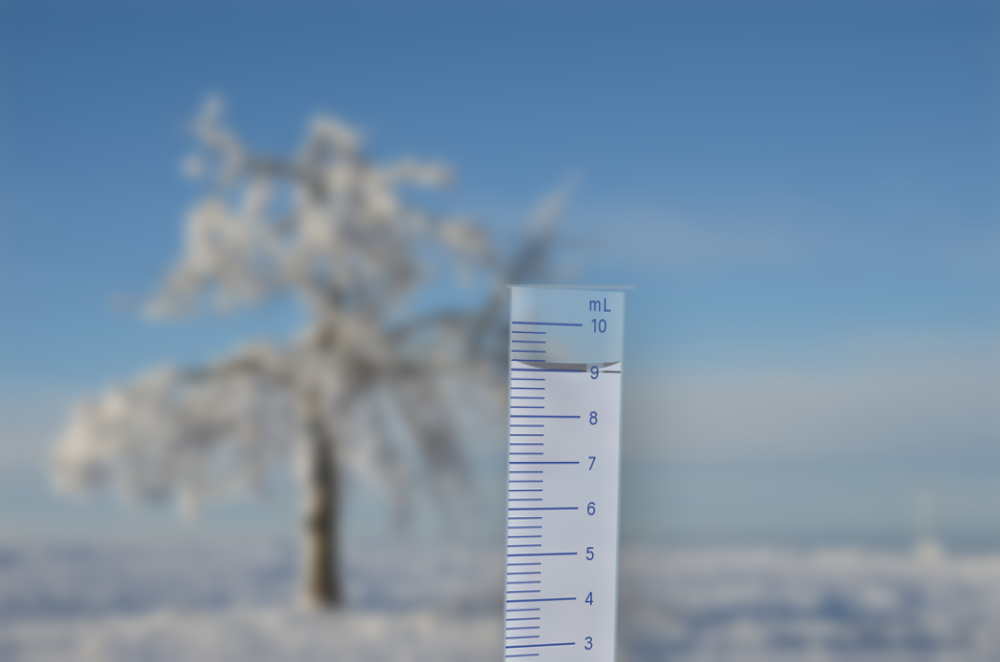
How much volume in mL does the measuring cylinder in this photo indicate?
9 mL
